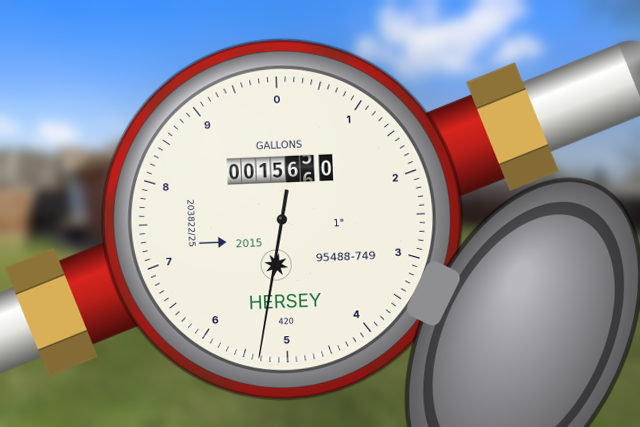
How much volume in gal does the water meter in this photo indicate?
15655.3 gal
